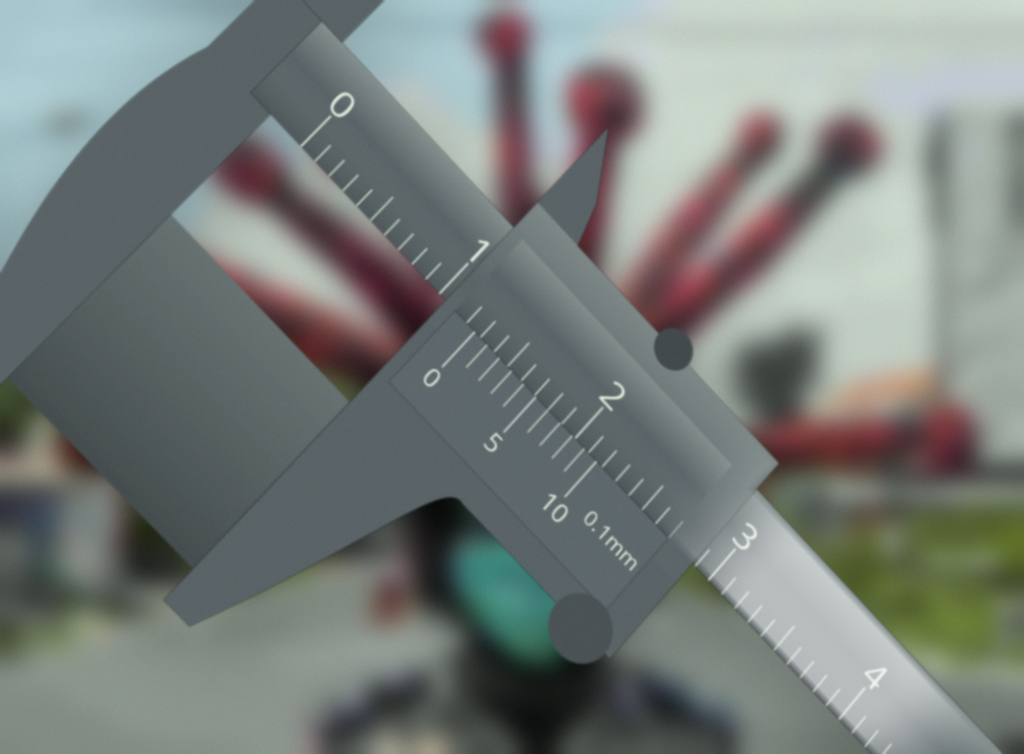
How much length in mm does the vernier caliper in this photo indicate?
12.6 mm
